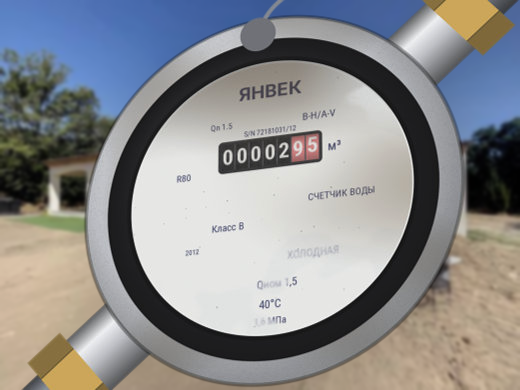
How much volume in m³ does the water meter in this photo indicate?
2.95 m³
